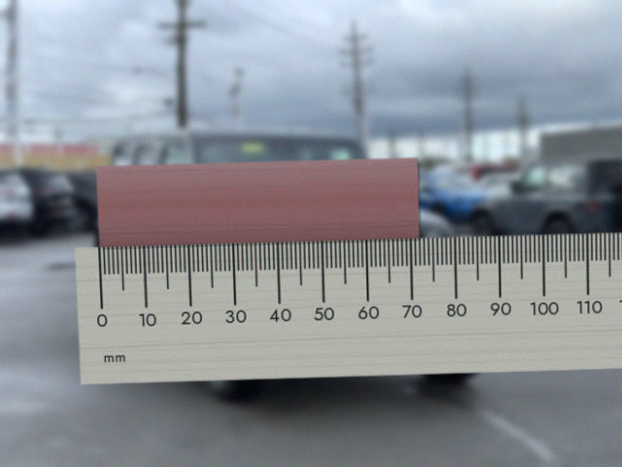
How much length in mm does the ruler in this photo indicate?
72 mm
